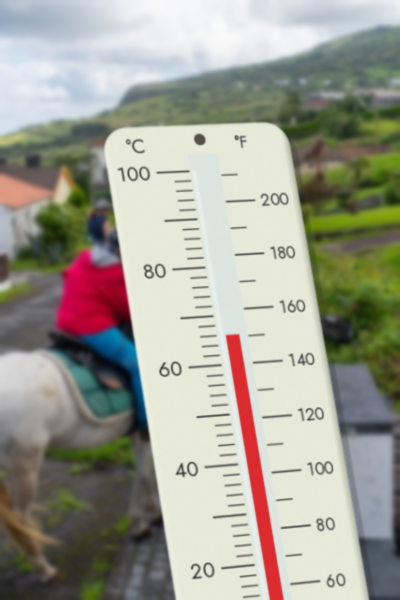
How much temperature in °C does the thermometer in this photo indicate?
66 °C
